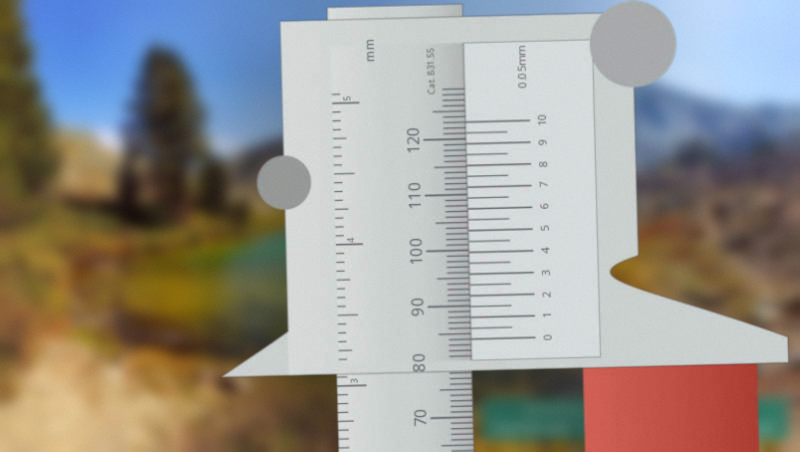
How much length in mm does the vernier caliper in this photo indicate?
84.0 mm
